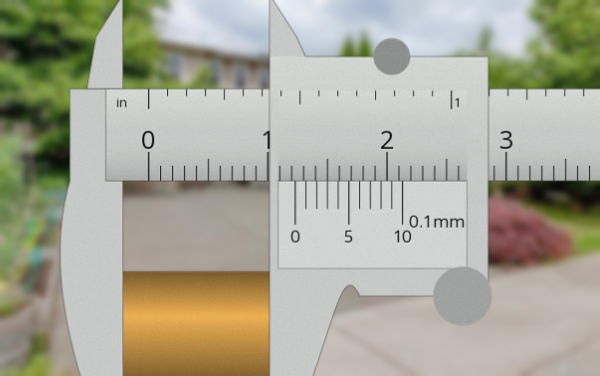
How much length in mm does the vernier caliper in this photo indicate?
12.3 mm
